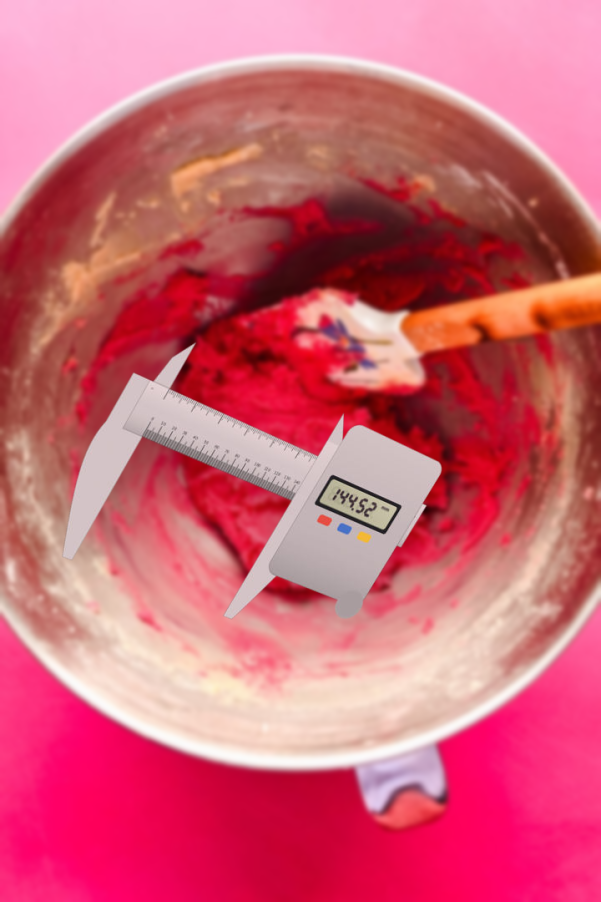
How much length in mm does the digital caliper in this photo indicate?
144.52 mm
